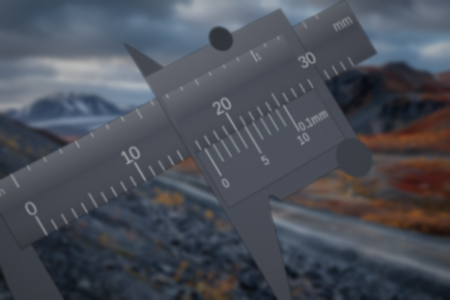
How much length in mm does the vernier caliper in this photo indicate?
16.4 mm
